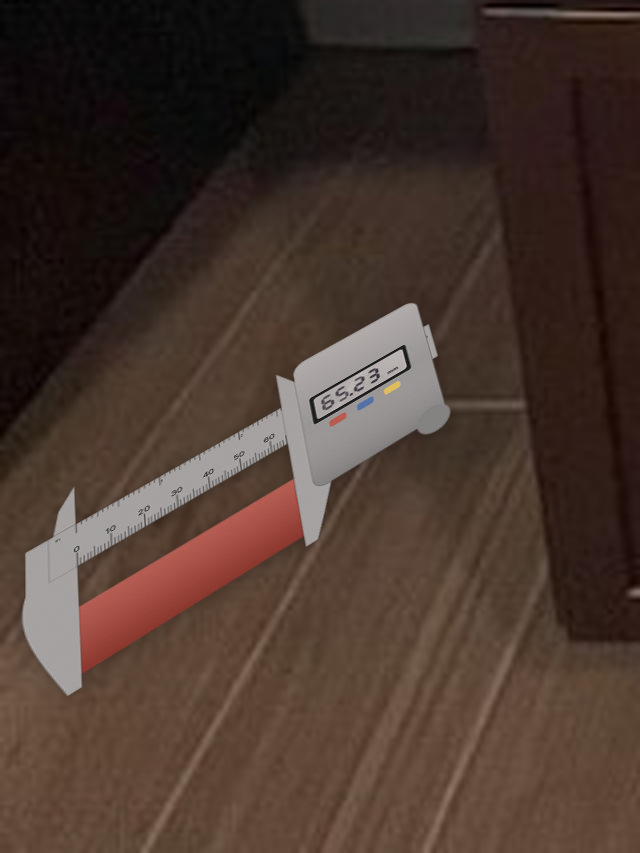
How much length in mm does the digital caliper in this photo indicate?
65.23 mm
